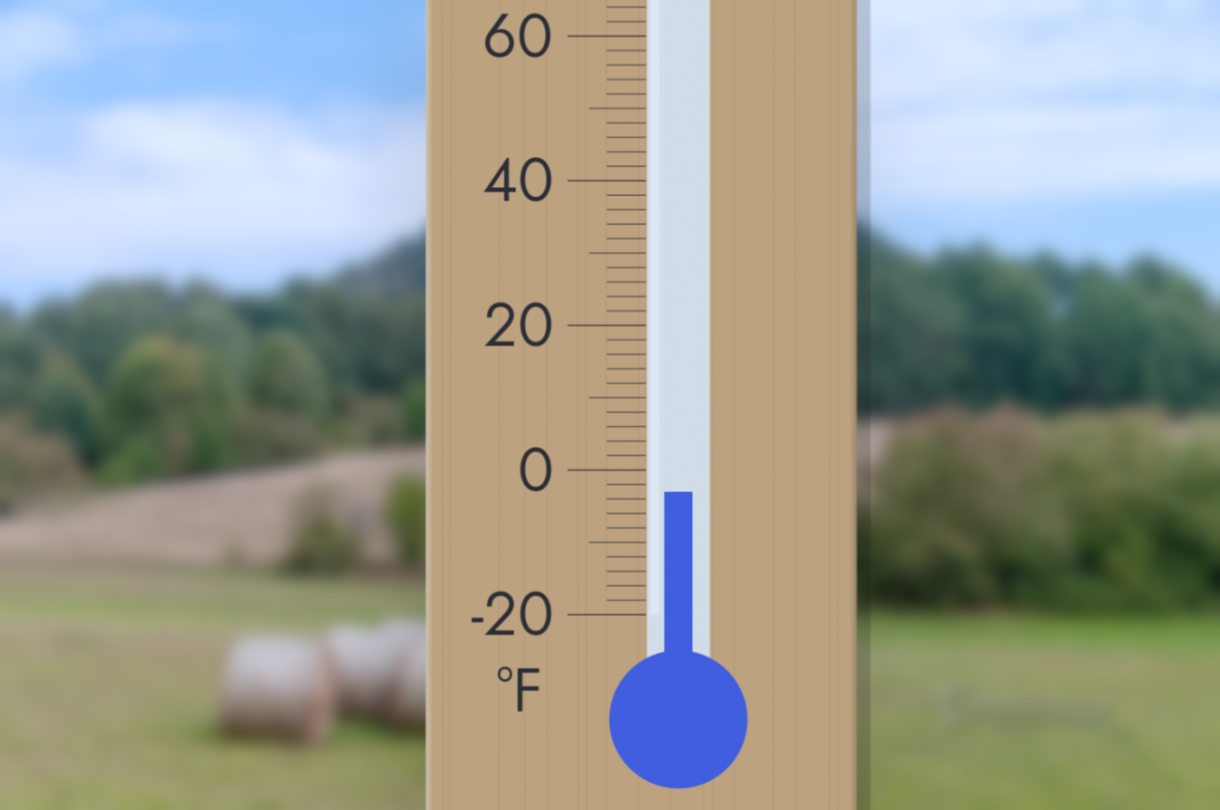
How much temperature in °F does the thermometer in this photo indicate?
-3 °F
